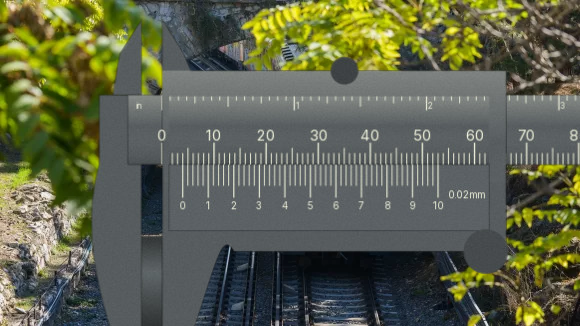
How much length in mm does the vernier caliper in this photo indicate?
4.0 mm
